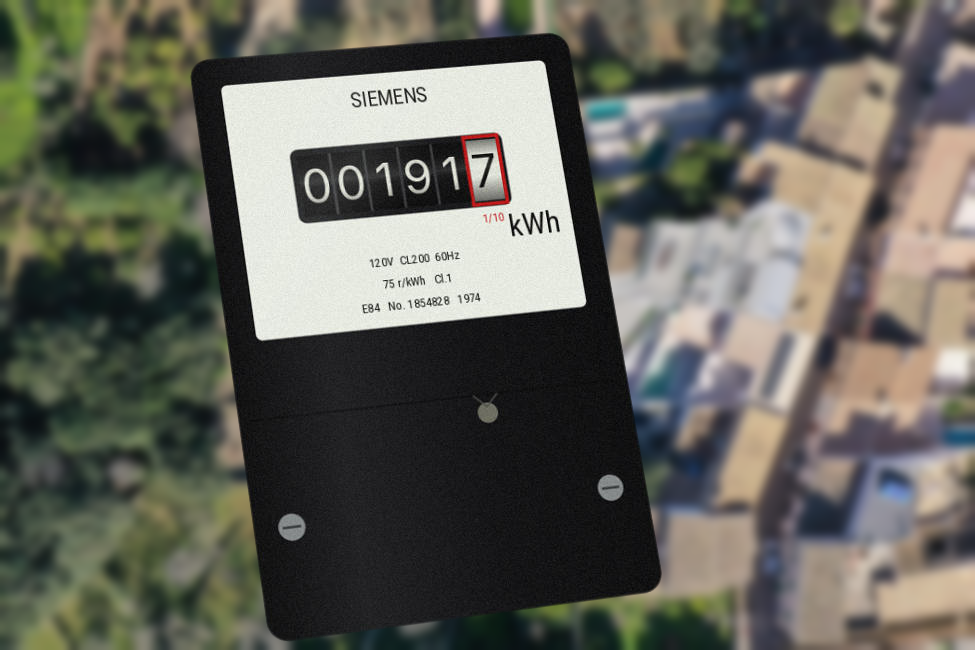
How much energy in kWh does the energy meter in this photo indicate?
191.7 kWh
